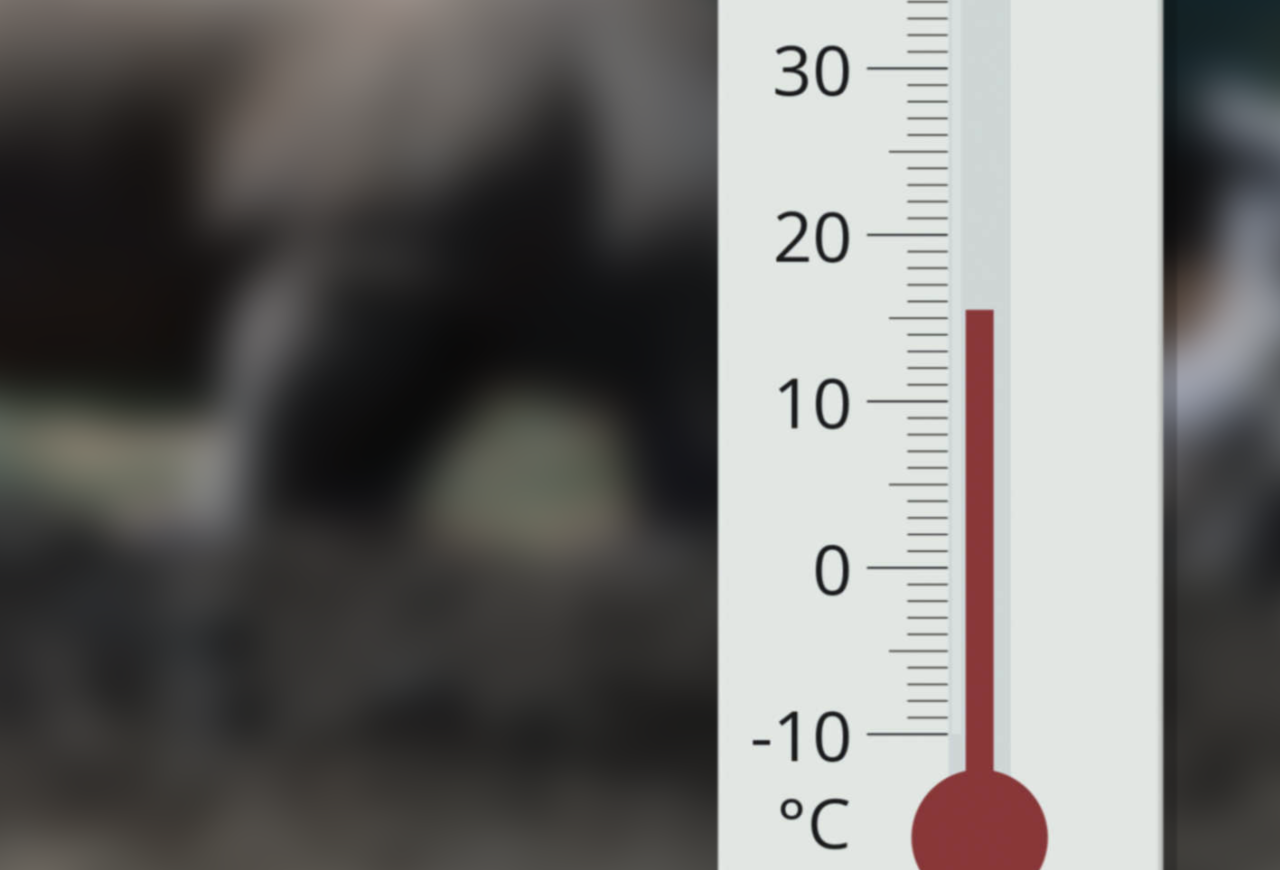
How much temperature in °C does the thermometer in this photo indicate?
15.5 °C
